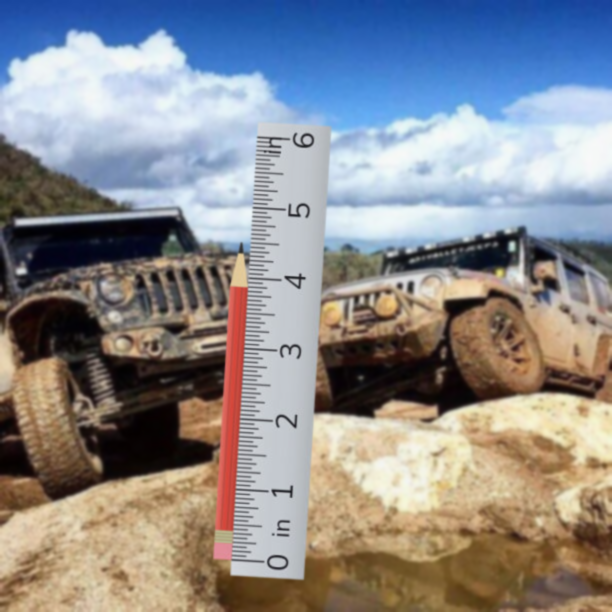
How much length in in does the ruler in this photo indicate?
4.5 in
